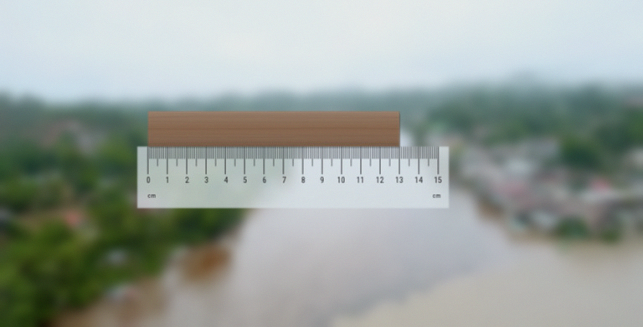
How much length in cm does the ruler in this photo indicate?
13 cm
